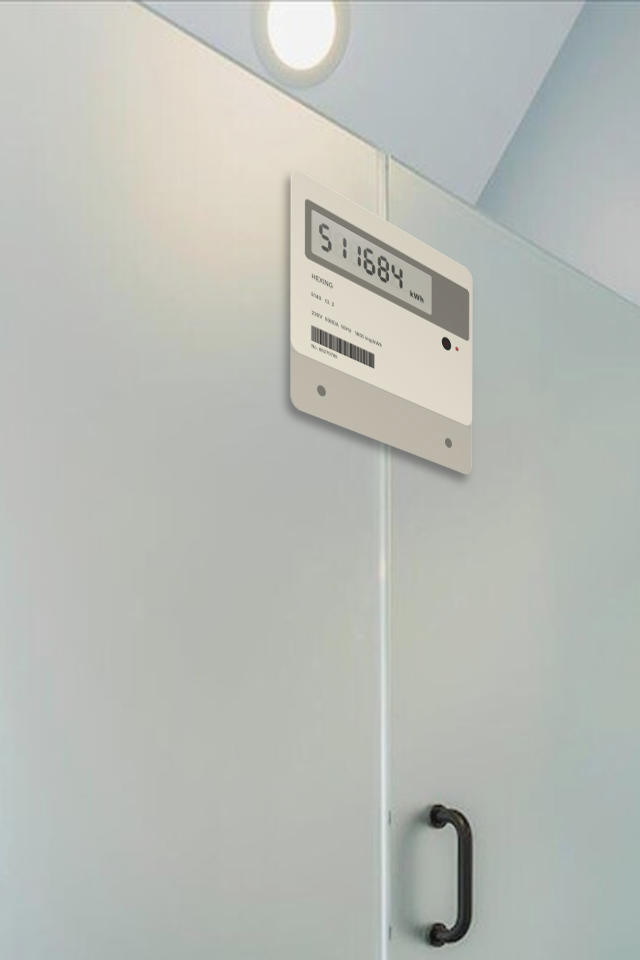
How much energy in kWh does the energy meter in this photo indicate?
511684 kWh
